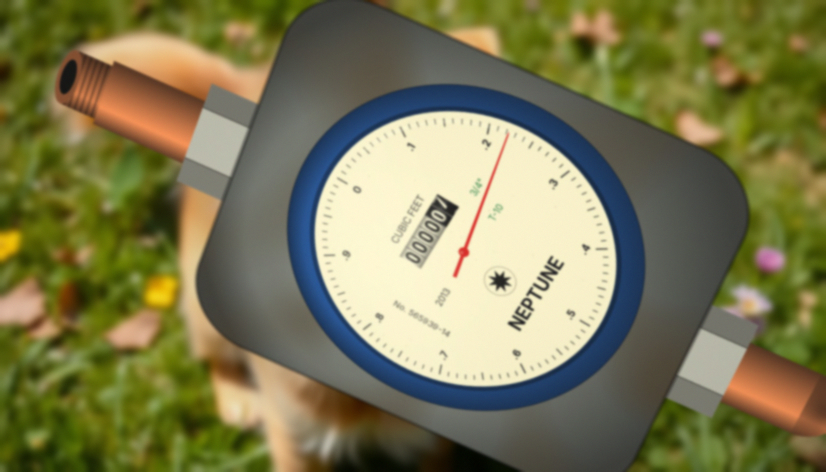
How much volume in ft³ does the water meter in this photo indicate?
7.22 ft³
